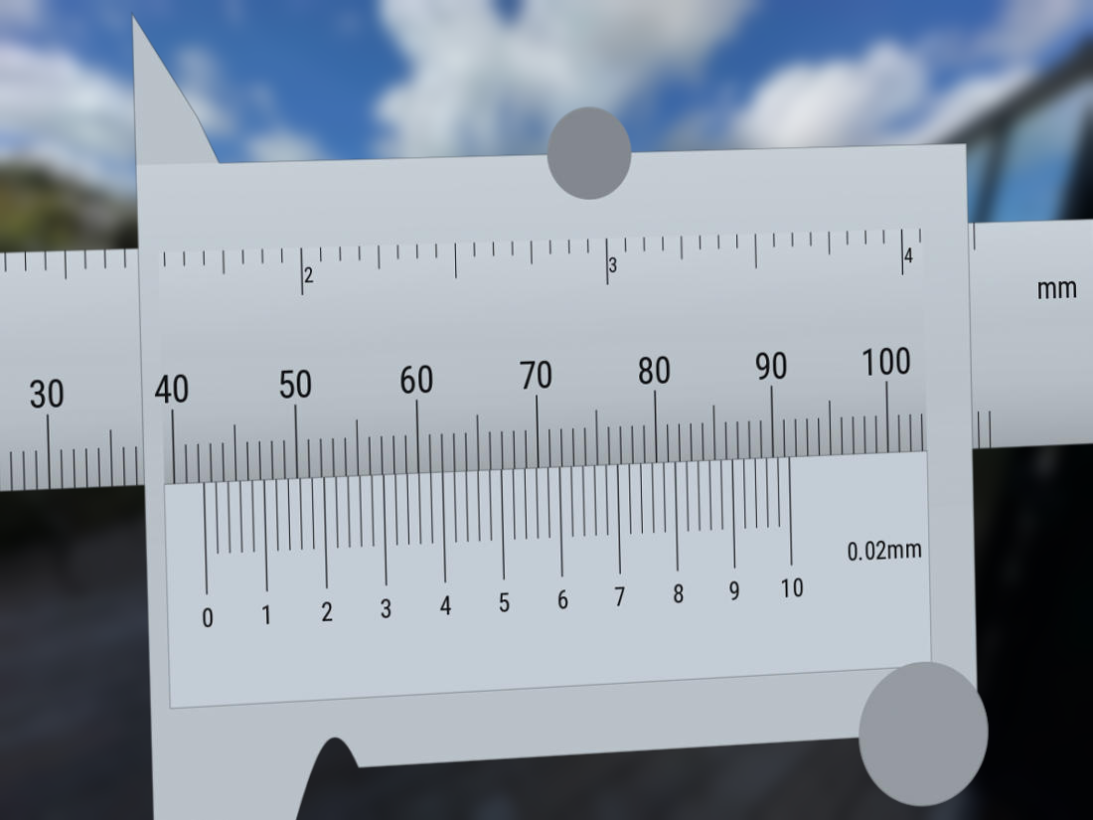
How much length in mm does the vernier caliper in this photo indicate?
42.4 mm
